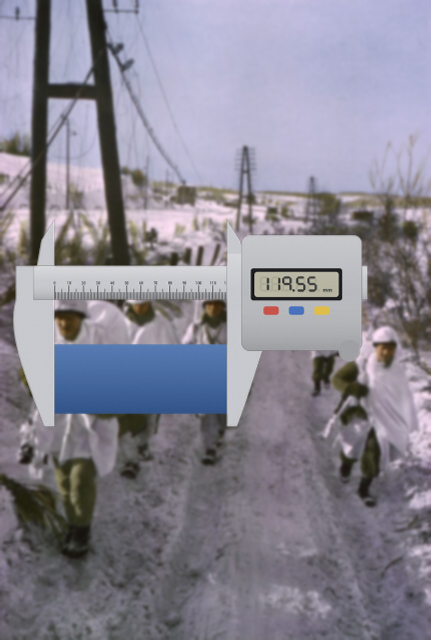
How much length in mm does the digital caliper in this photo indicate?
119.55 mm
